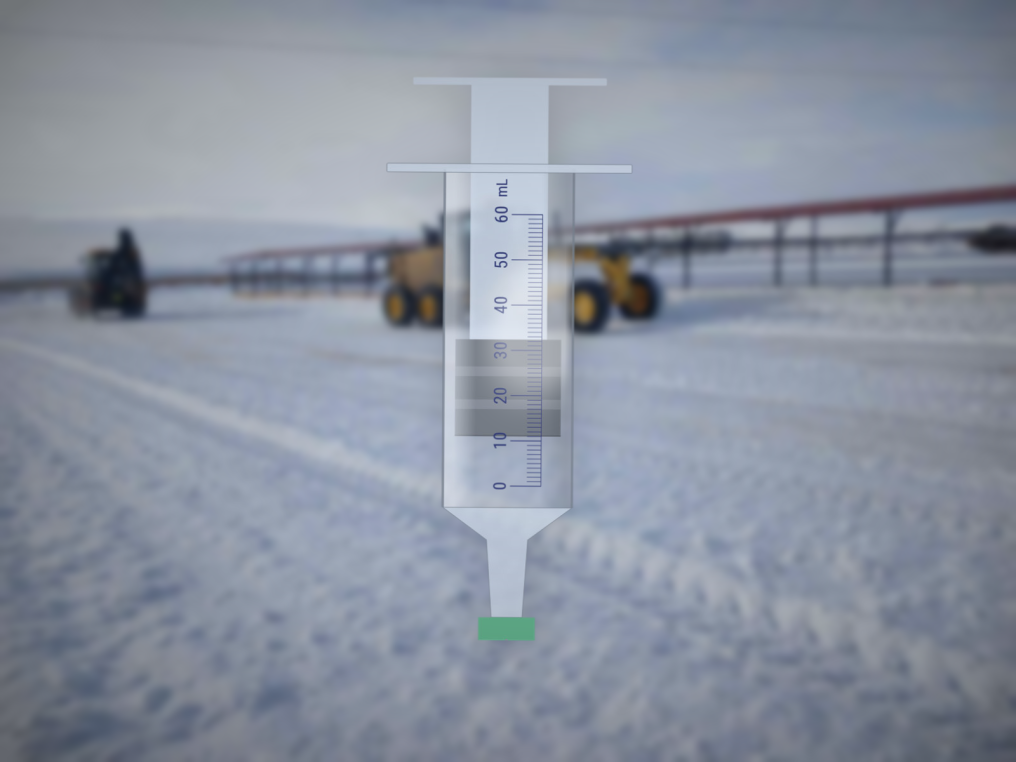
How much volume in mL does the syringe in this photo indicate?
11 mL
